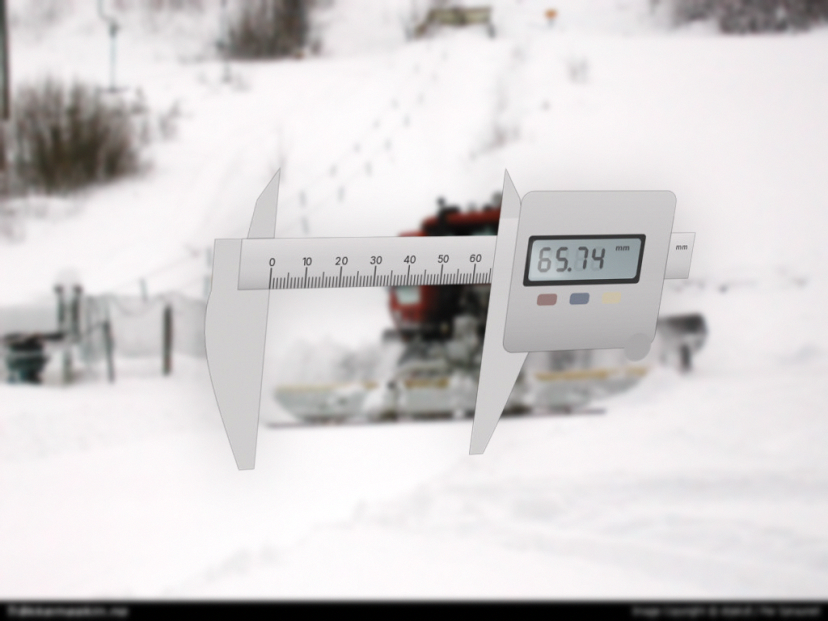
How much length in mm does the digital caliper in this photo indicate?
65.74 mm
